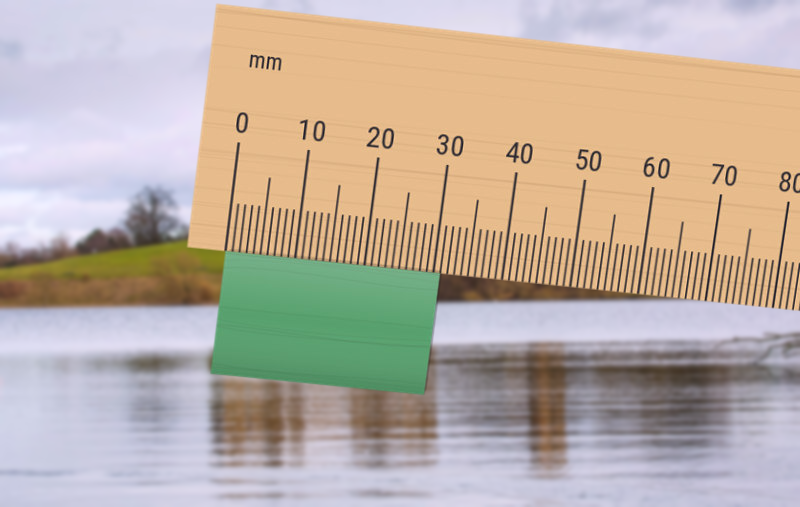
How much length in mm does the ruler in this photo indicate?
31 mm
